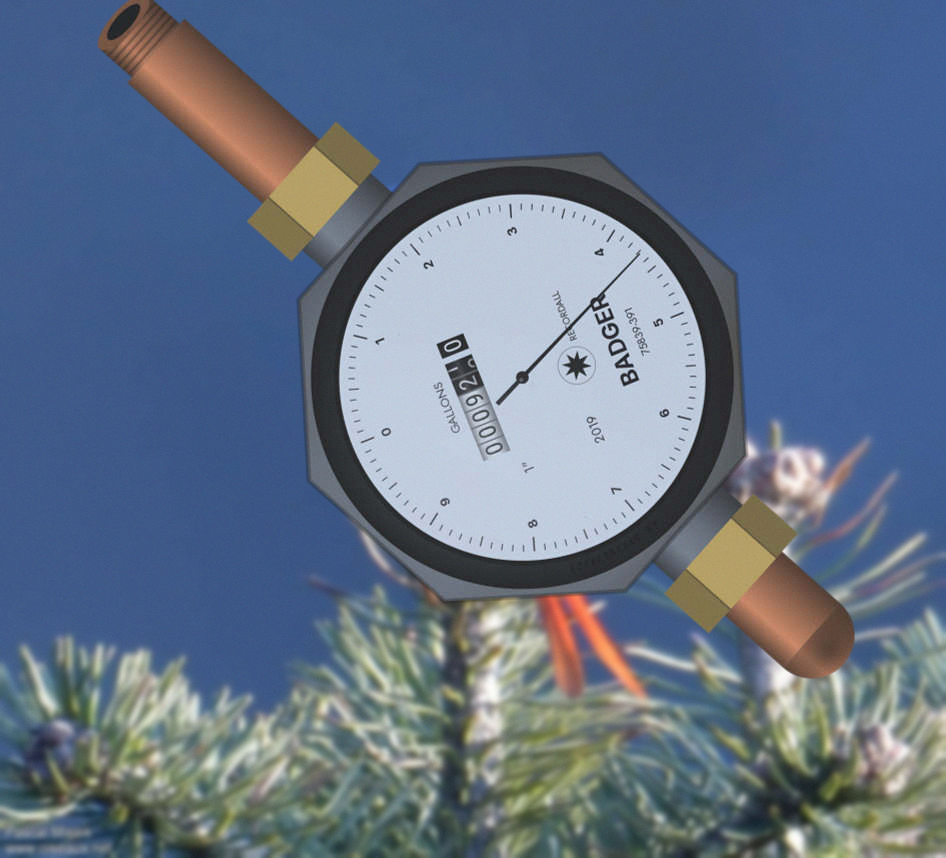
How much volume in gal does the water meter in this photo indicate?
9214.3 gal
